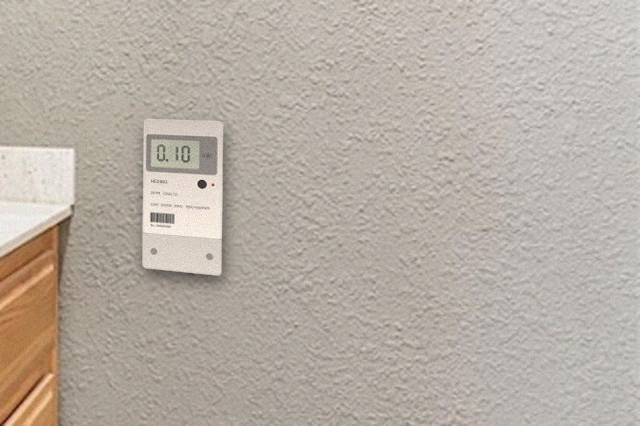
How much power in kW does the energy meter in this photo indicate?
0.10 kW
